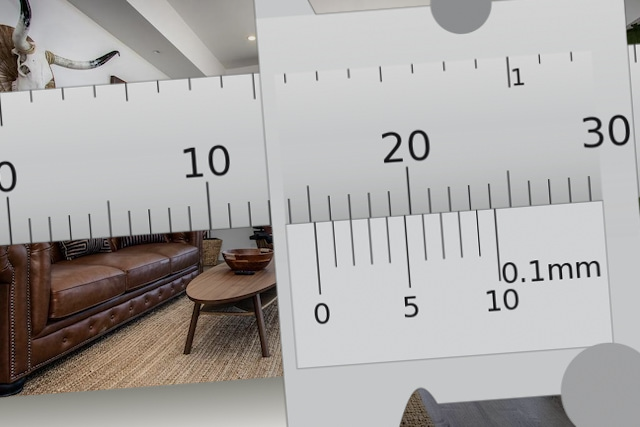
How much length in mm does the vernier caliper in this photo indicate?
15.2 mm
